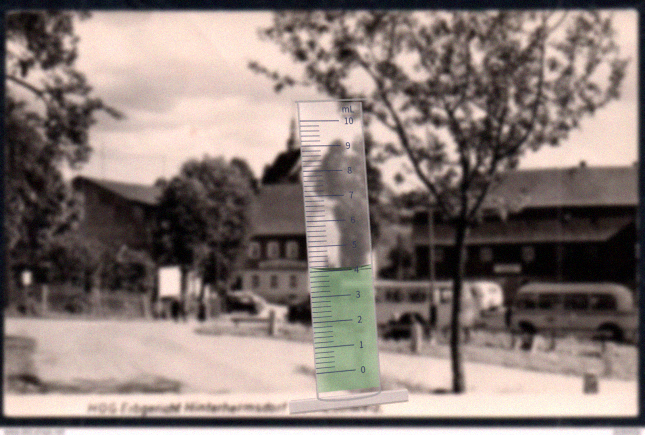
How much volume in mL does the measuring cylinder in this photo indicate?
4 mL
